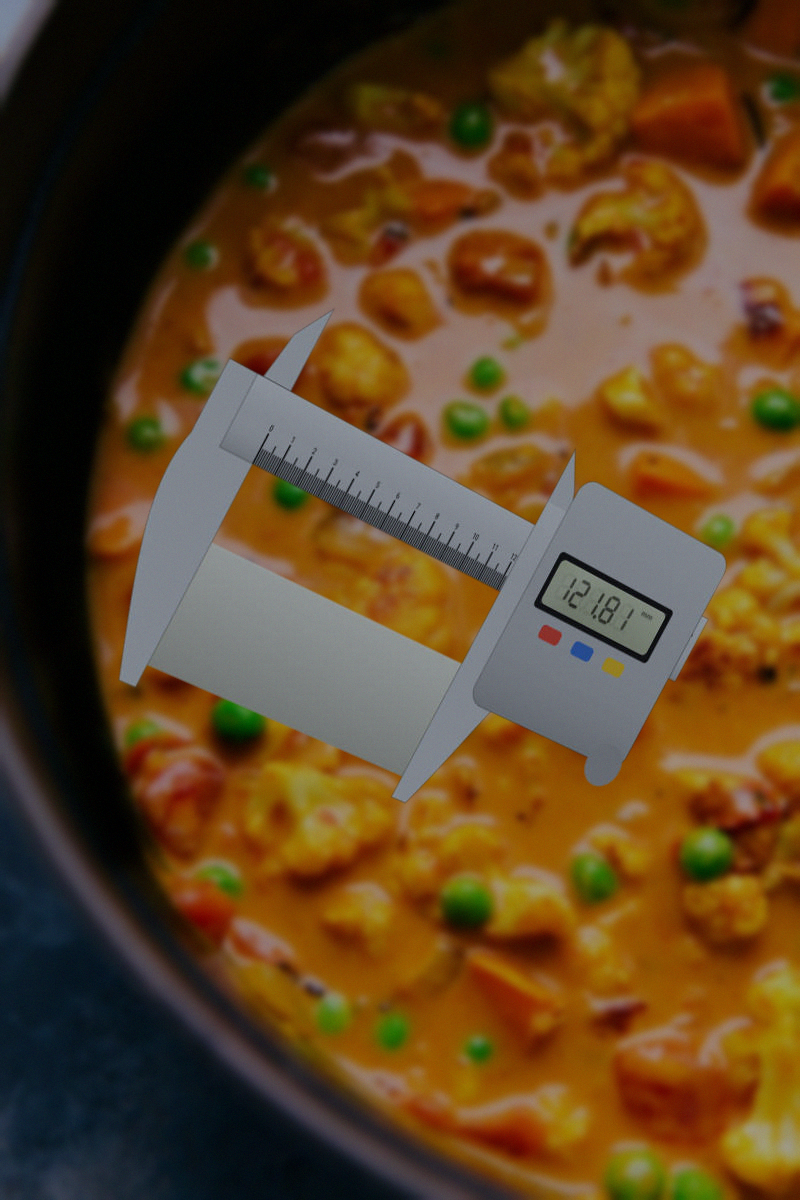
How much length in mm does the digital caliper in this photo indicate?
121.81 mm
